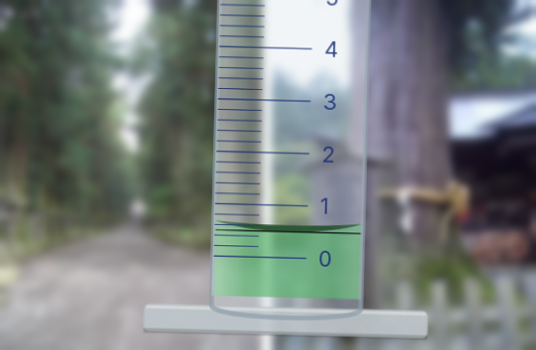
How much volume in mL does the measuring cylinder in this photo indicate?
0.5 mL
